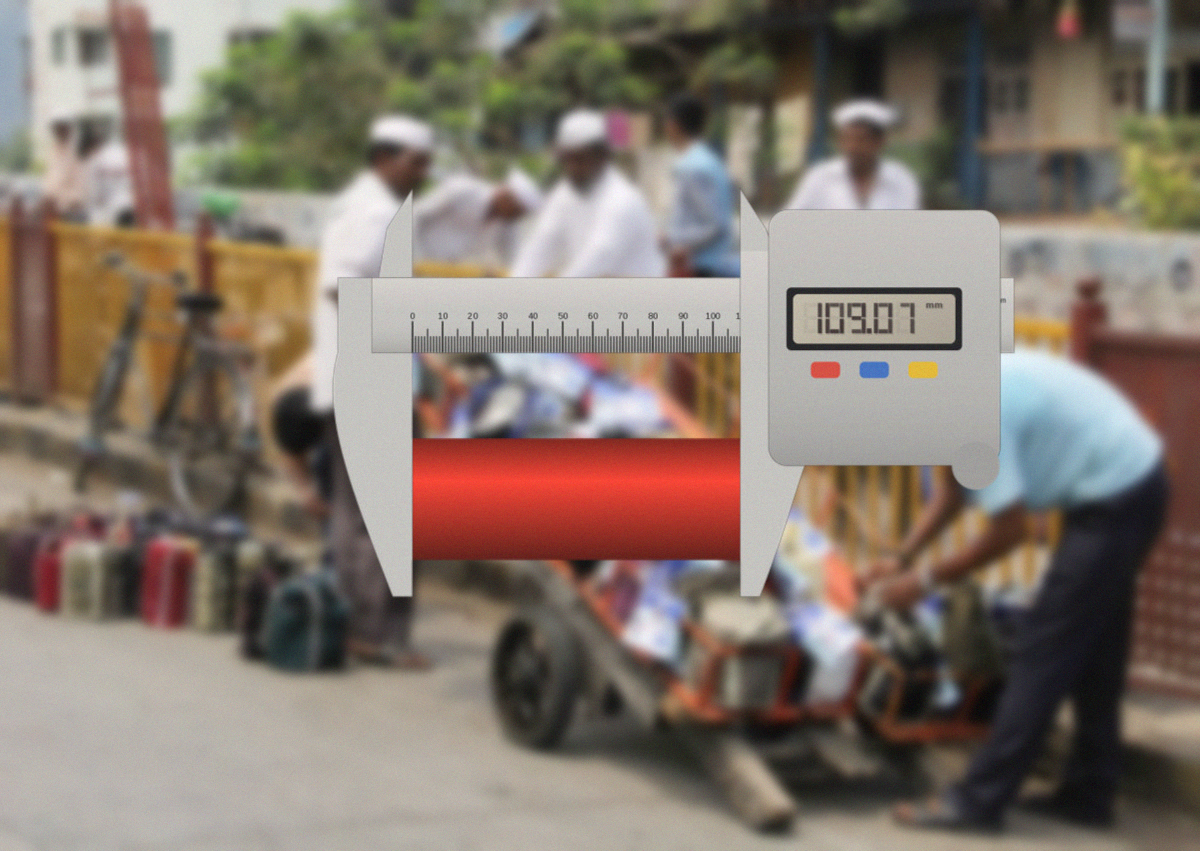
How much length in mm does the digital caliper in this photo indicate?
109.07 mm
